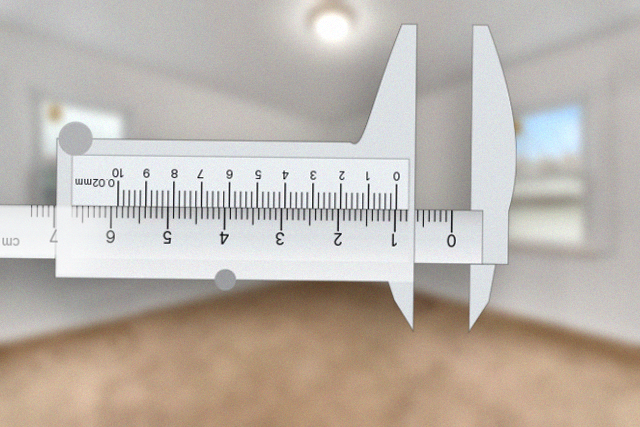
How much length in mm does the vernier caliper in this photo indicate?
9.8 mm
